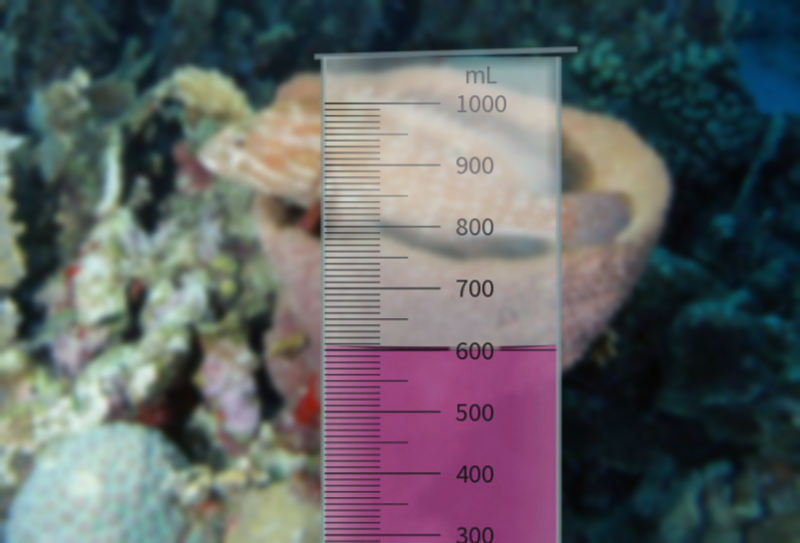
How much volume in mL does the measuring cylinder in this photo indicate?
600 mL
